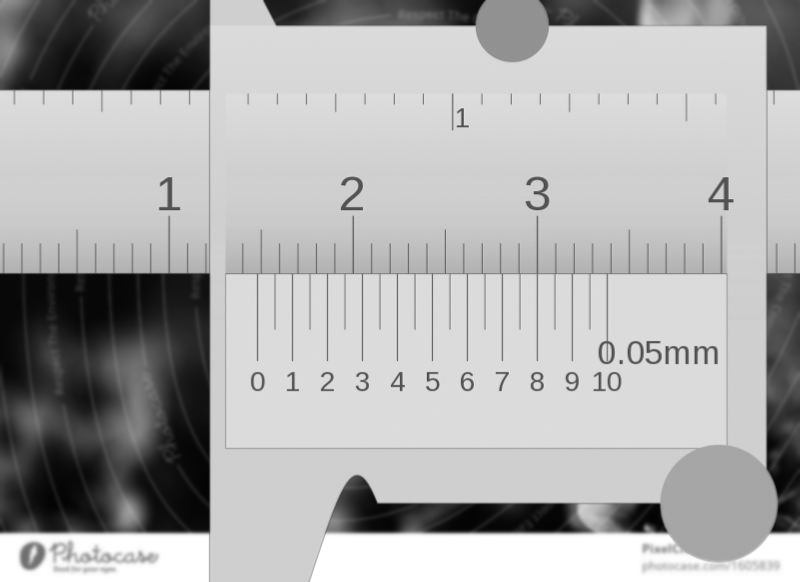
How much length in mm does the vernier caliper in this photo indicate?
14.8 mm
